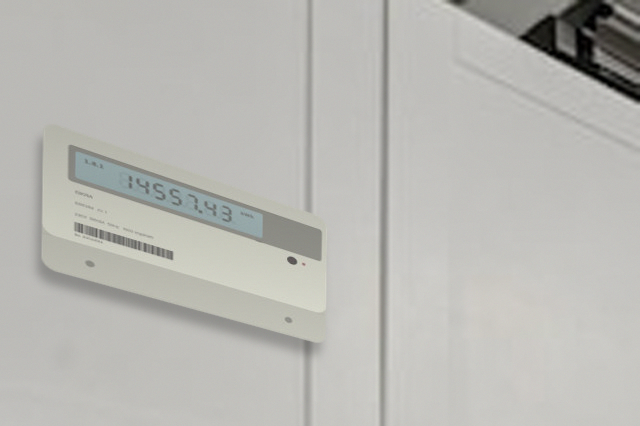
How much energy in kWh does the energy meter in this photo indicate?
14557.43 kWh
